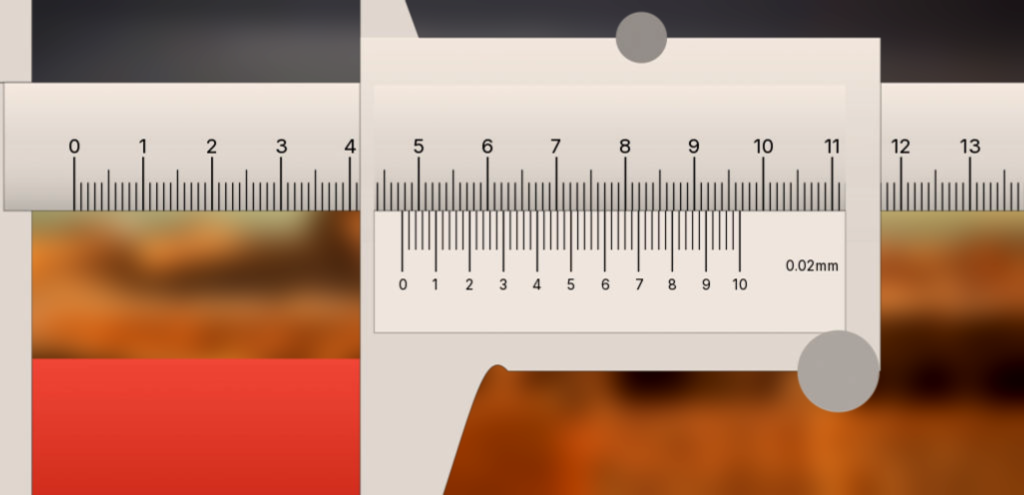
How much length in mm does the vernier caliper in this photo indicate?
47.6 mm
